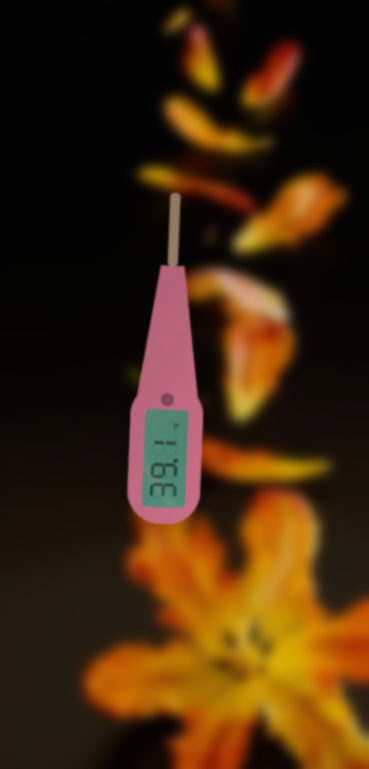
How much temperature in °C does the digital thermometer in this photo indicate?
39.1 °C
